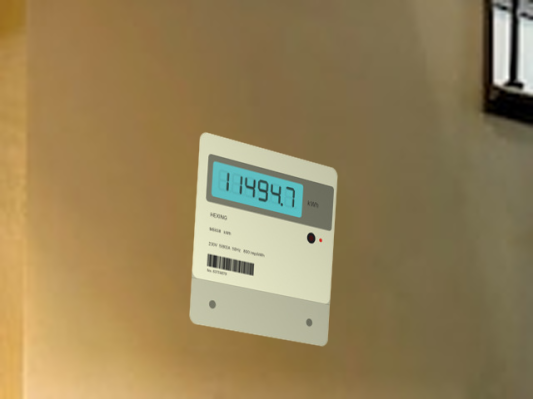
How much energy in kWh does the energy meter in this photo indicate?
11494.7 kWh
